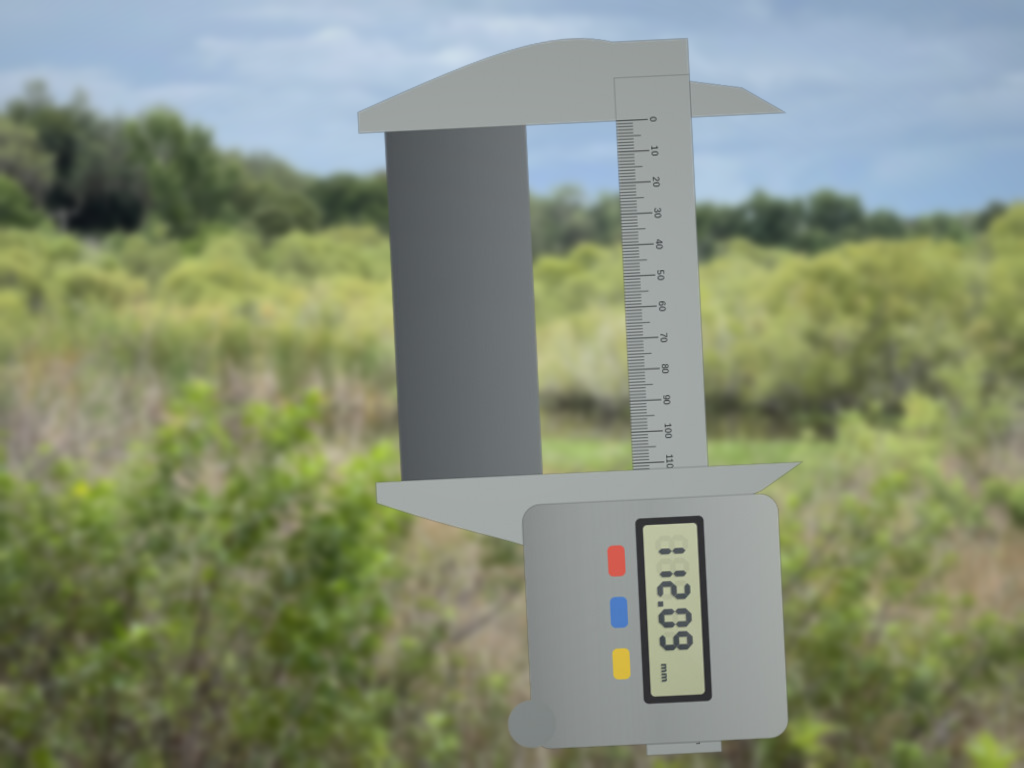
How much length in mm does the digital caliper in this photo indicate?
112.09 mm
